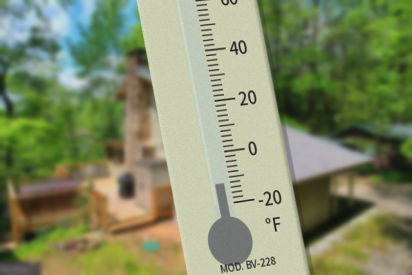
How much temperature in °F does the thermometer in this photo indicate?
-12 °F
